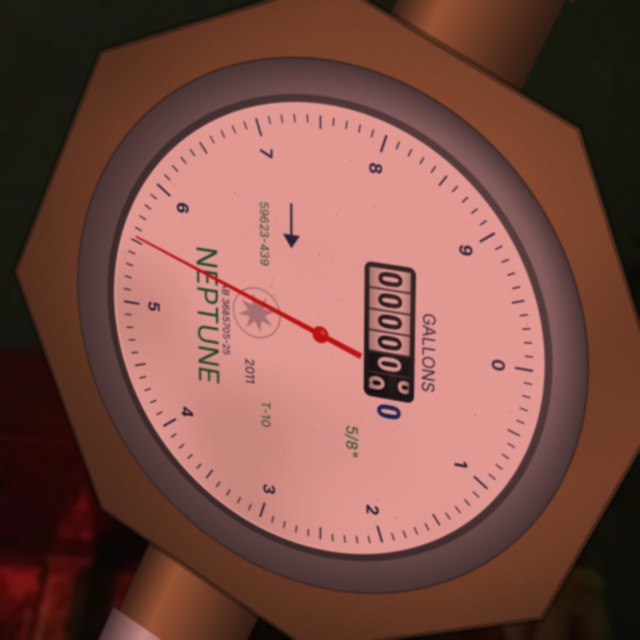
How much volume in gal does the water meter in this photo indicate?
85.5 gal
